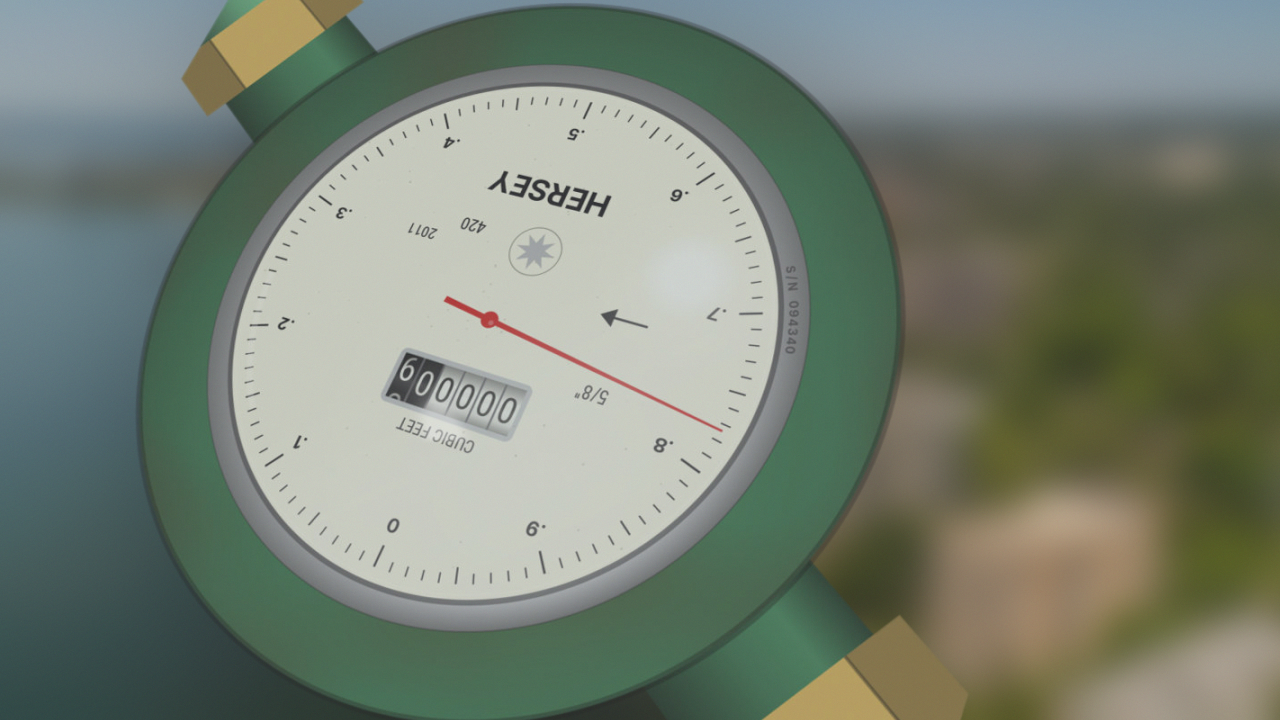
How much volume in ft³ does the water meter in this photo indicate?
8.77 ft³
